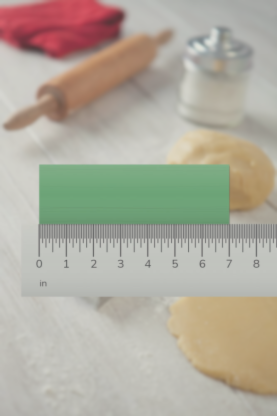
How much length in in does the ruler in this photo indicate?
7 in
